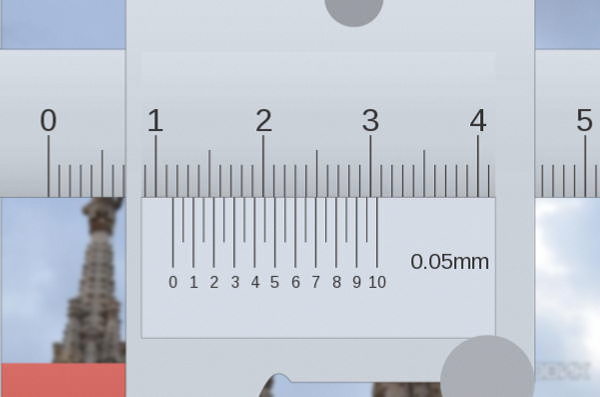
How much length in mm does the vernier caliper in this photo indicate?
11.6 mm
